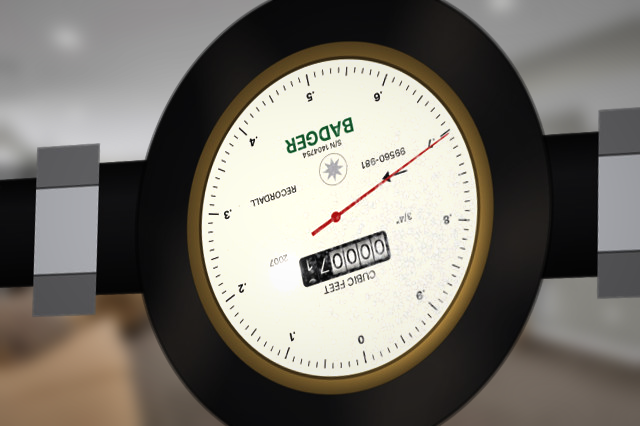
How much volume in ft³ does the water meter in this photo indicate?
70.70 ft³
